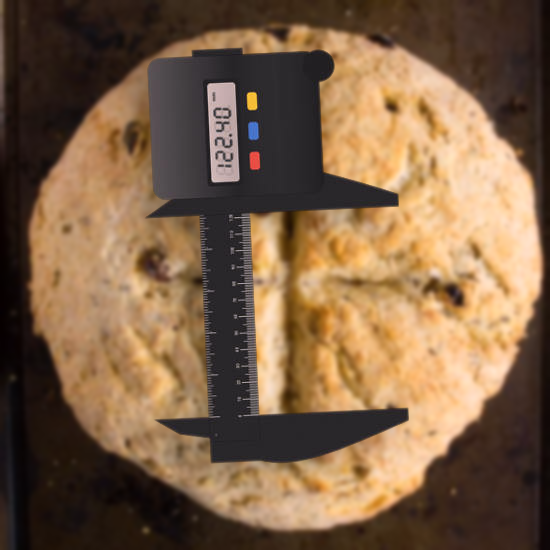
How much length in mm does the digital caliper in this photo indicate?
122.40 mm
